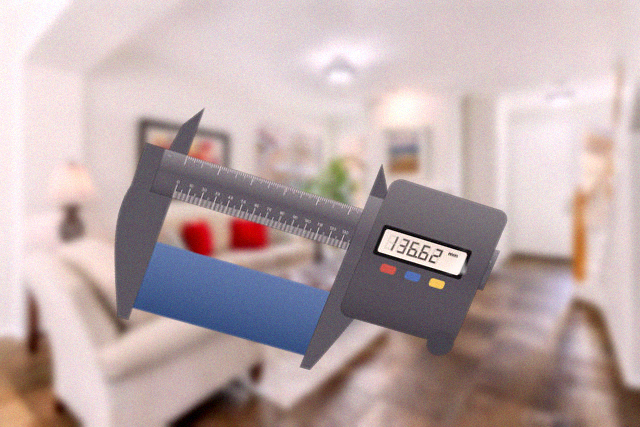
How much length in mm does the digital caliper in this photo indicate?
136.62 mm
